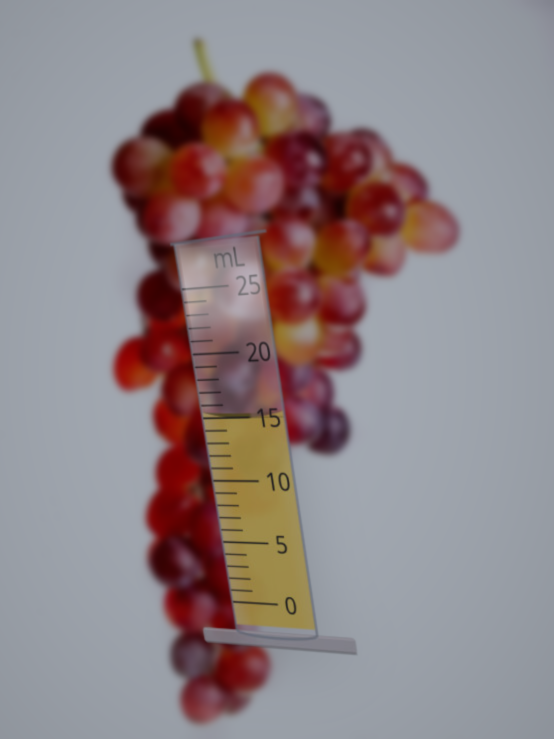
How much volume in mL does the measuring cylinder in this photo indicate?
15 mL
